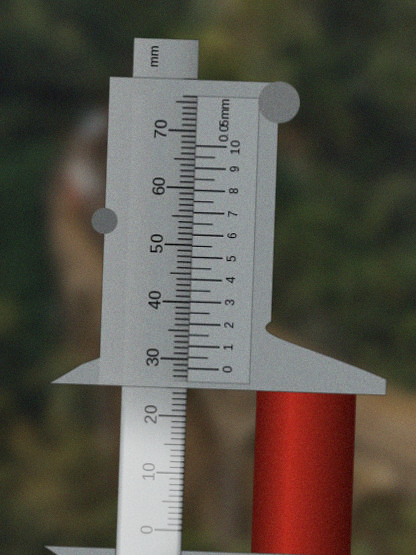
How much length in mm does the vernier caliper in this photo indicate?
28.4 mm
